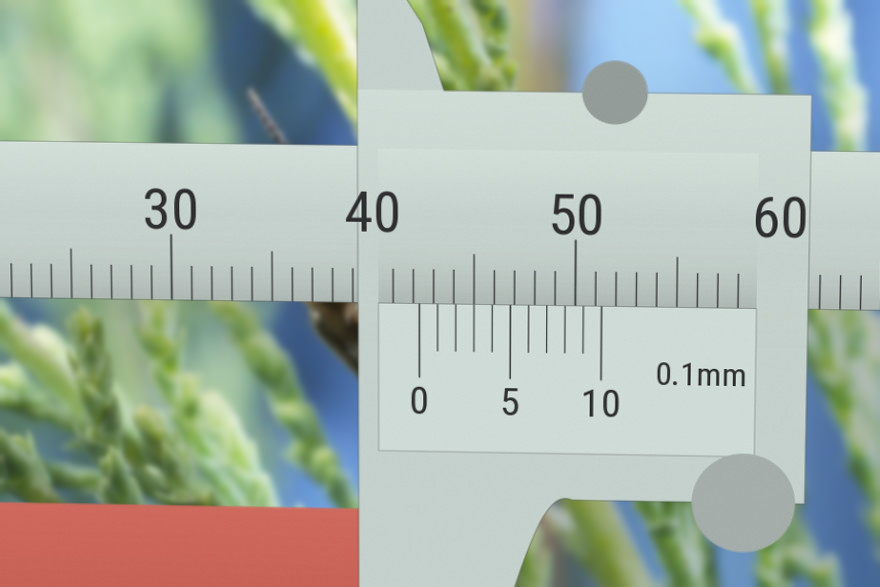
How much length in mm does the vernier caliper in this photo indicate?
42.3 mm
